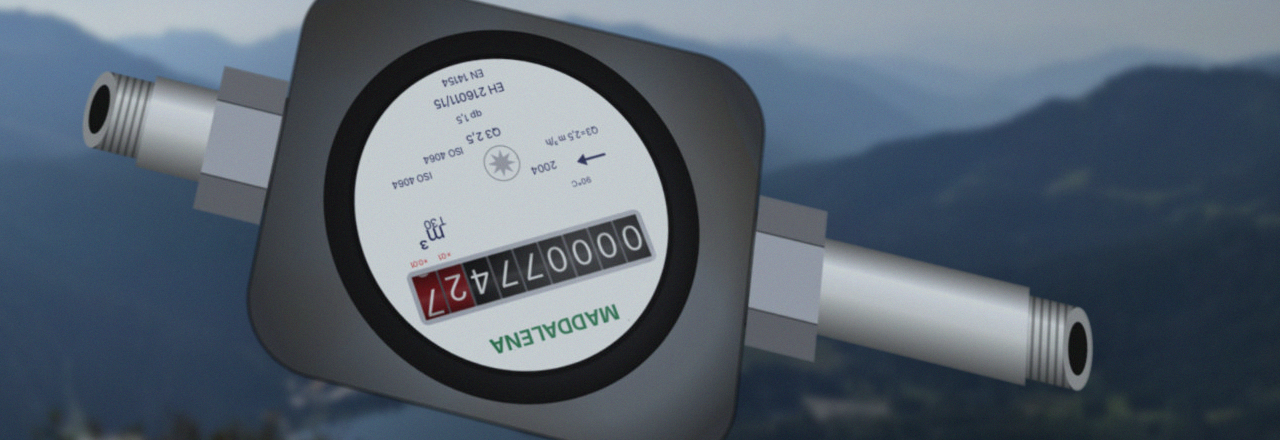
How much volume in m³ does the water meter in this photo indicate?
774.27 m³
